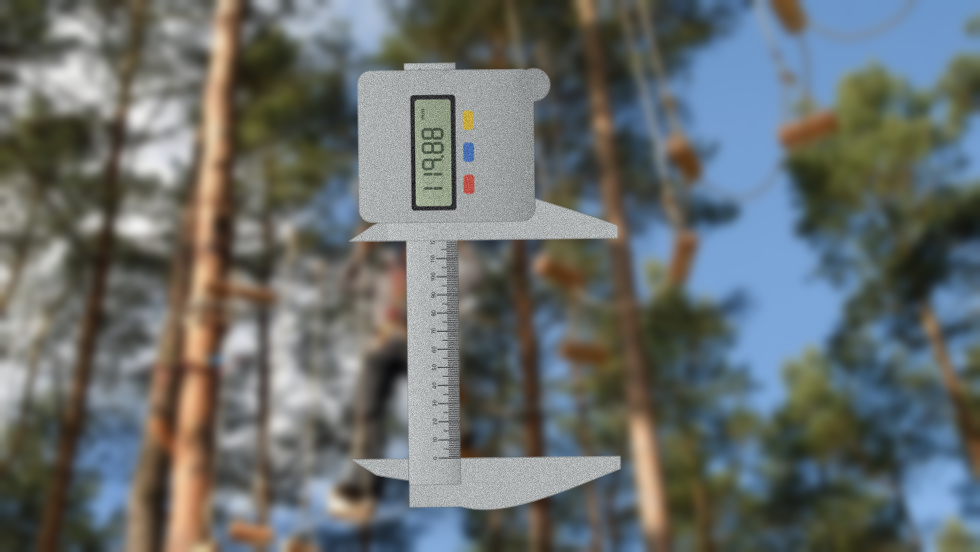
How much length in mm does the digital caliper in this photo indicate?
119.88 mm
